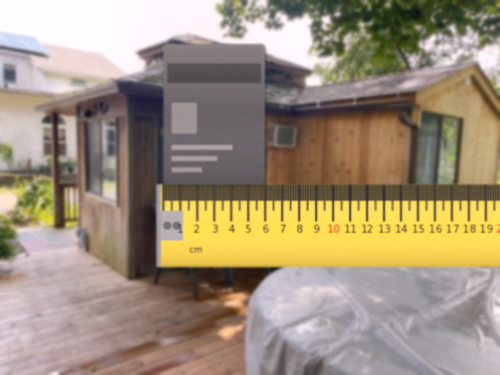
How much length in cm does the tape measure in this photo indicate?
6 cm
